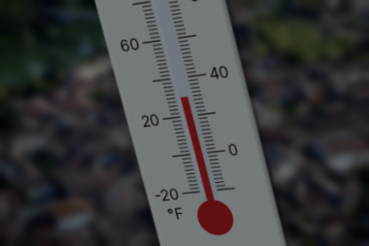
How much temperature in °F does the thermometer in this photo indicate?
30 °F
